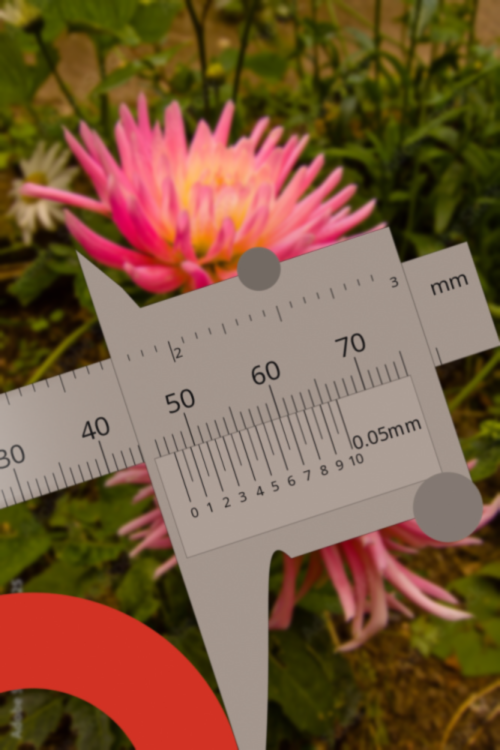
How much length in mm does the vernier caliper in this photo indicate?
47.6 mm
